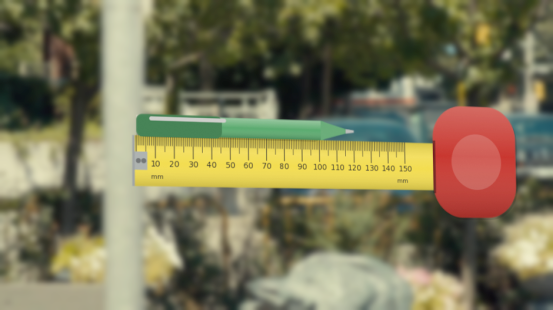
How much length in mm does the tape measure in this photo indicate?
120 mm
